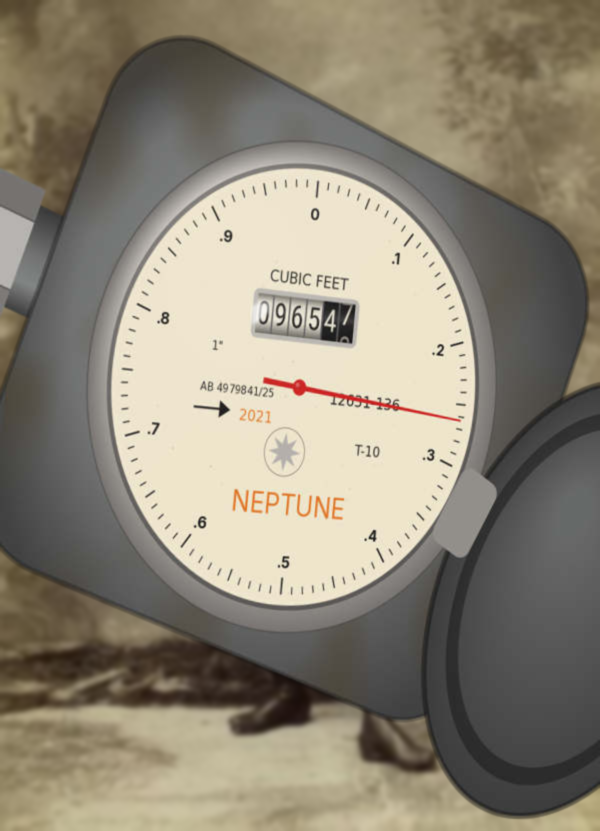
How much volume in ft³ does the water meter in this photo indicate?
96547.26 ft³
